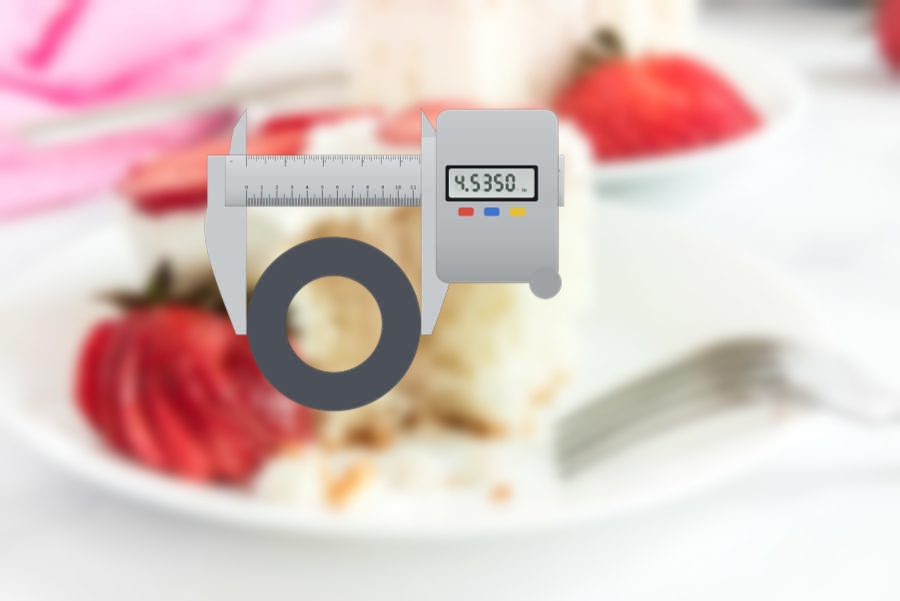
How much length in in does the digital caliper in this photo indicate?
4.5350 in
